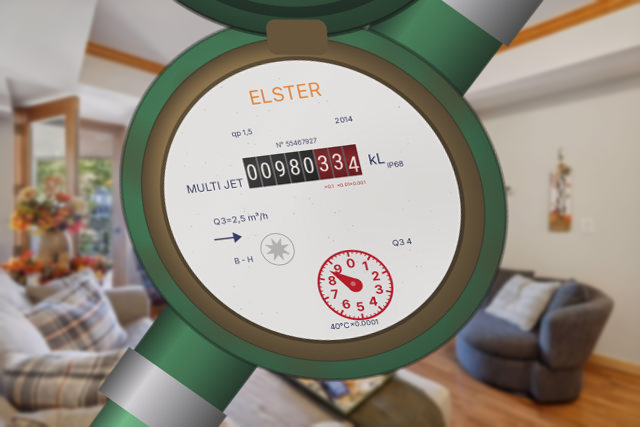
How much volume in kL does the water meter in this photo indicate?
980.3338 kL
